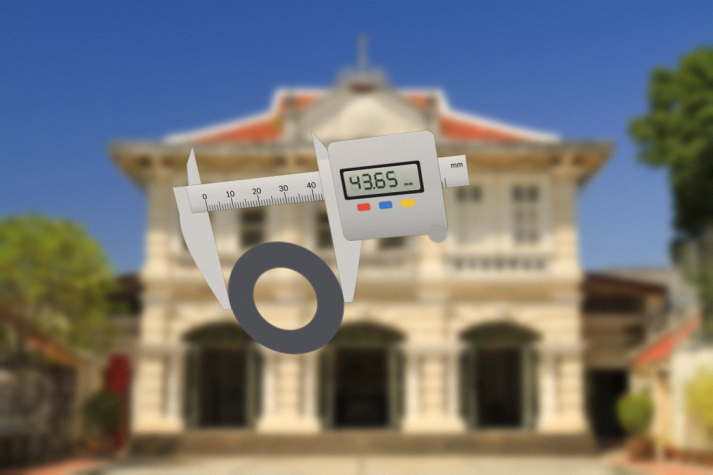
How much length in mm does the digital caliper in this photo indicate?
43.65 mm
